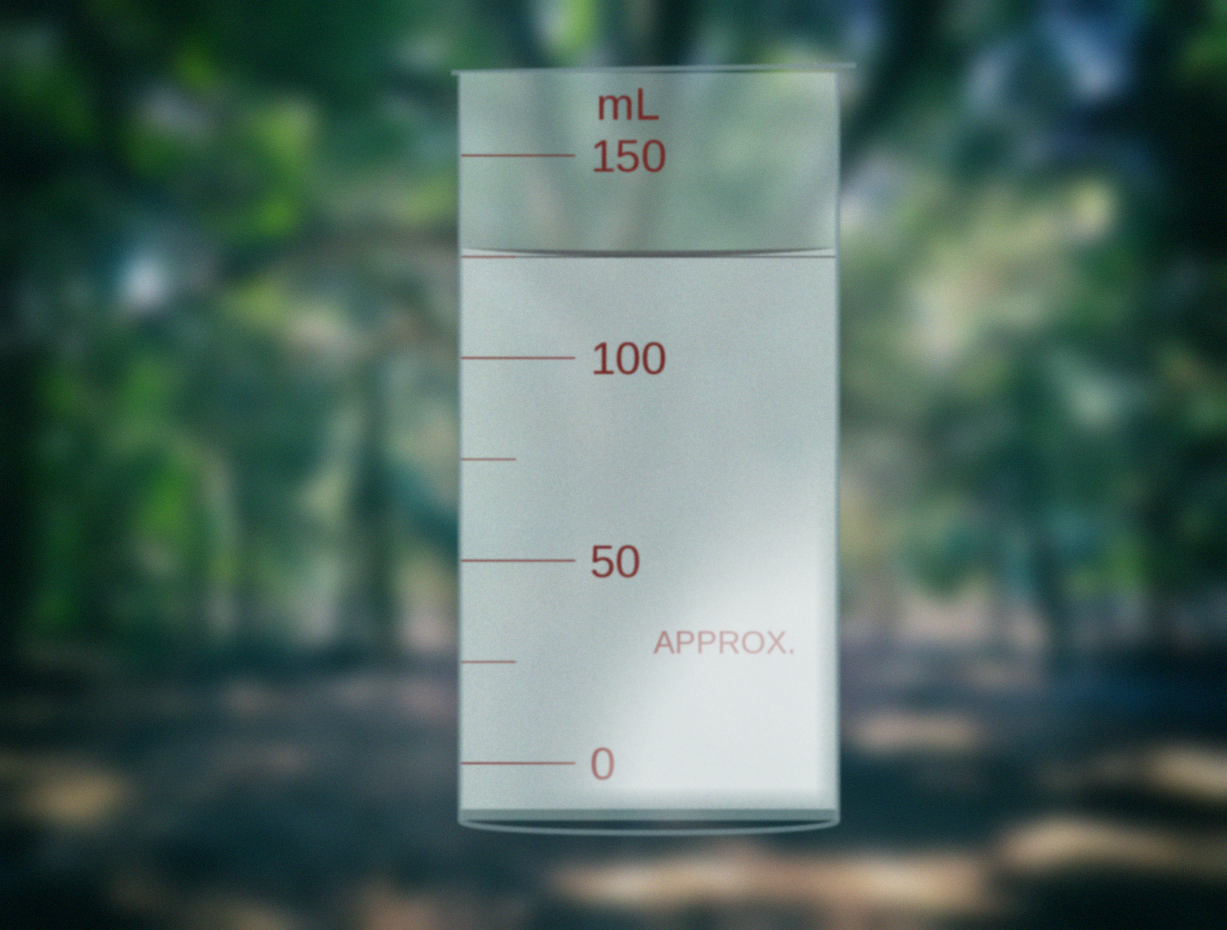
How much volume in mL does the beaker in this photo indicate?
125 mL
